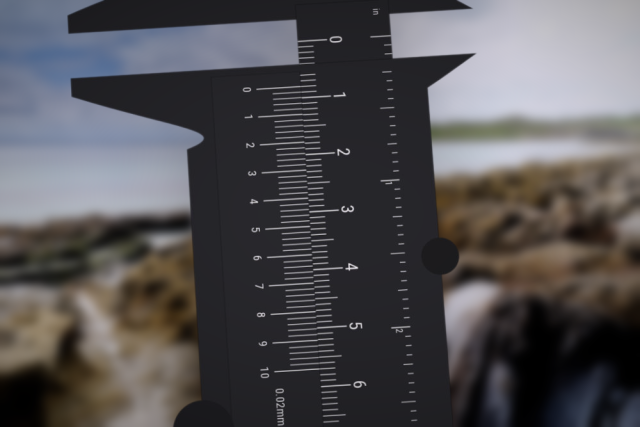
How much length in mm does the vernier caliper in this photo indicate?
8.0 mm
